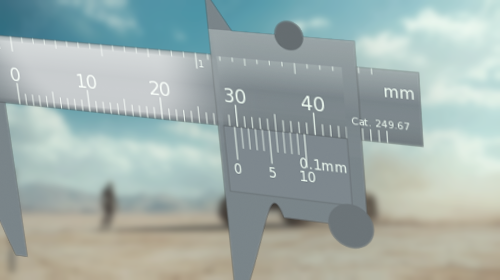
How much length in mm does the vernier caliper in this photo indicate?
29.6 mm
